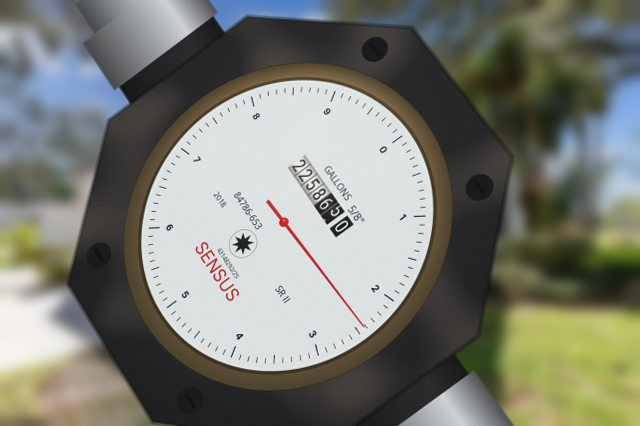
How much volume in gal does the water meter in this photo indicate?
2258652.4 gal
